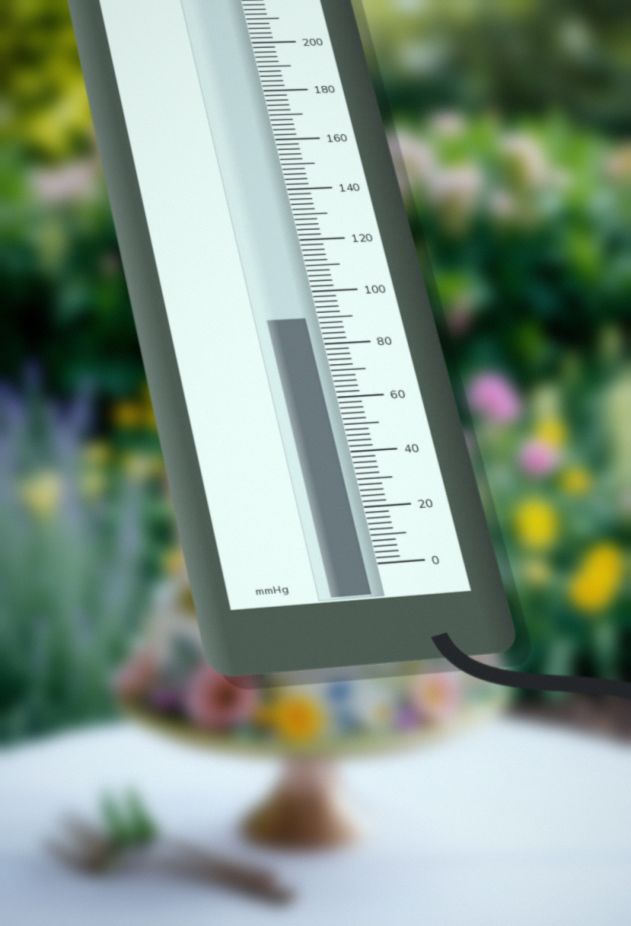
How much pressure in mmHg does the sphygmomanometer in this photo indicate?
90 mmHg
